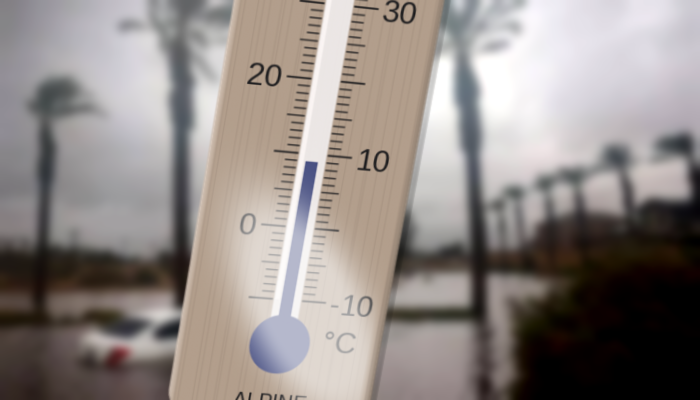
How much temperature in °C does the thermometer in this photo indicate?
9 °C
